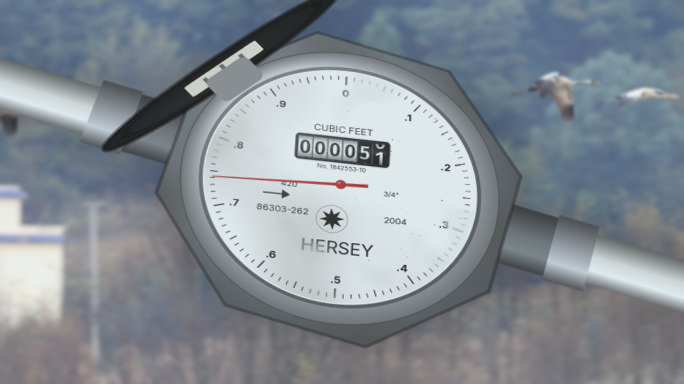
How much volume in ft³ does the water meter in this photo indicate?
50.74 ft³
